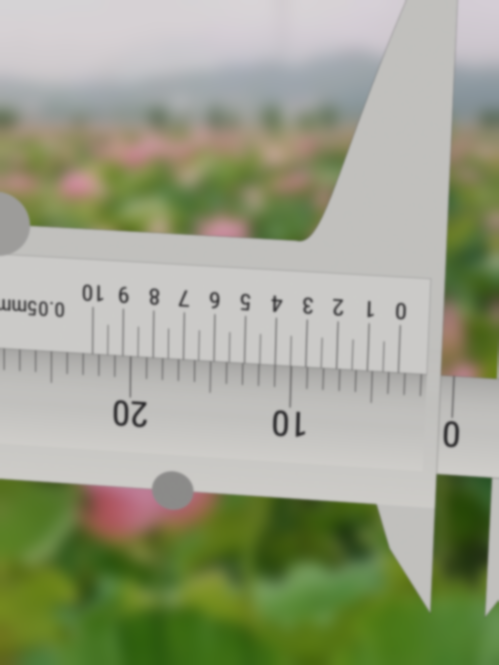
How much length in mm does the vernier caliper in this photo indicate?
3.4 mm
